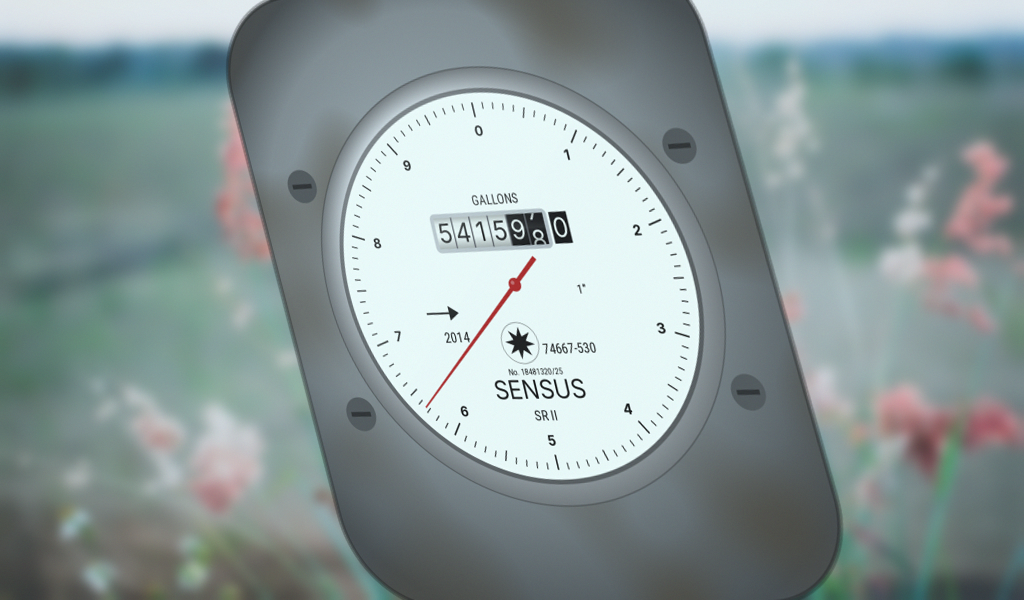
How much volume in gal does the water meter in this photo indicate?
5415976.3 gal
